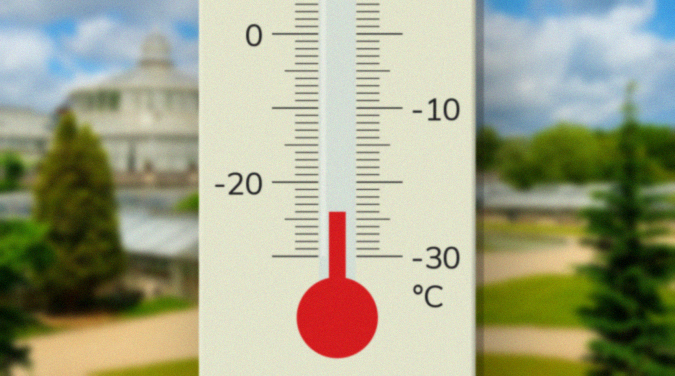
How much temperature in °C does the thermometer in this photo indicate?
-24 °C
